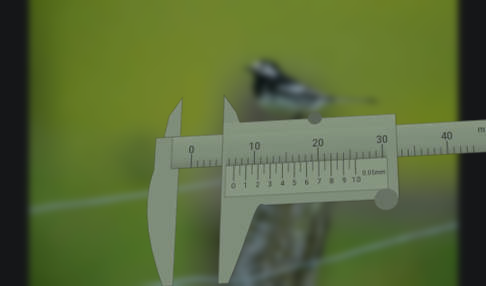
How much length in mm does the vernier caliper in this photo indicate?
6.8 mm
